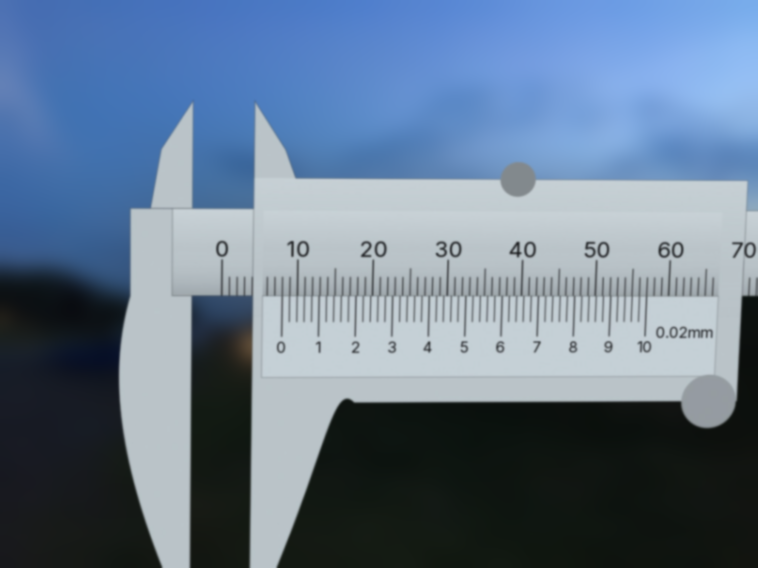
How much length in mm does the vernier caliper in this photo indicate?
8.0 mm
